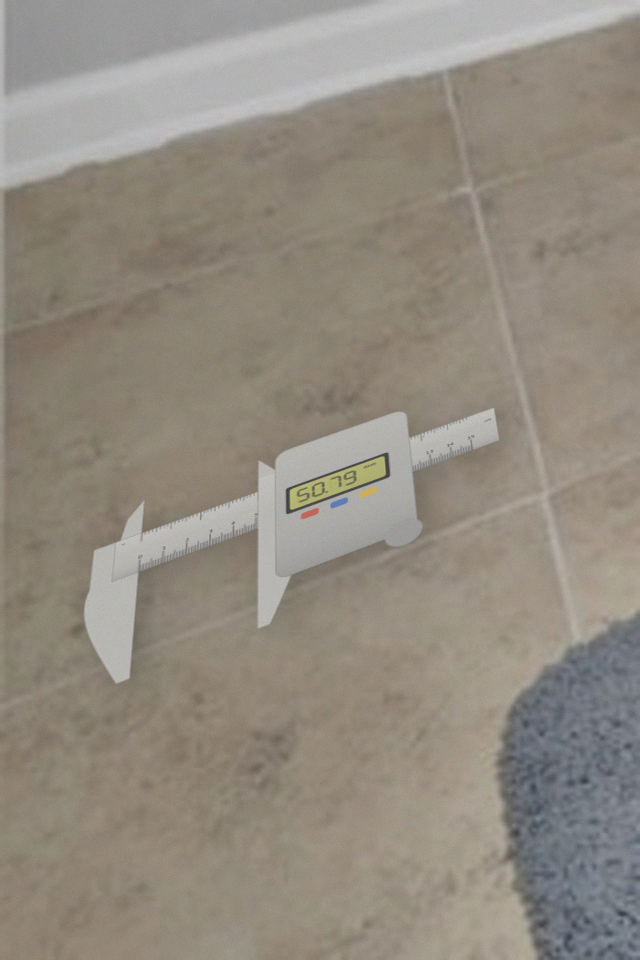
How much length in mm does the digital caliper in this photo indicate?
50.79 mm
